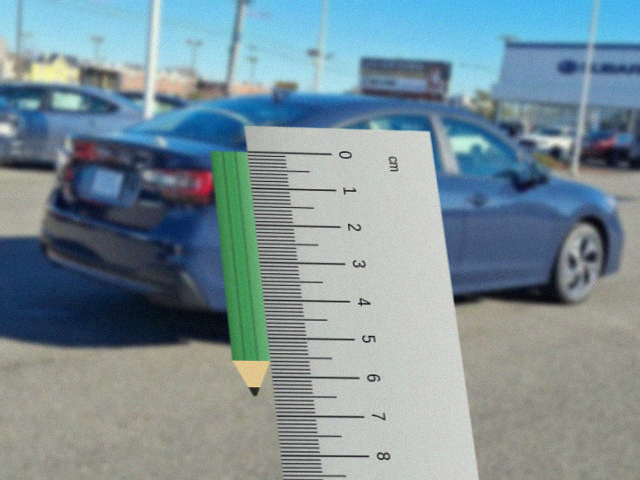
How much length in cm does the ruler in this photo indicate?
6.5 cm
